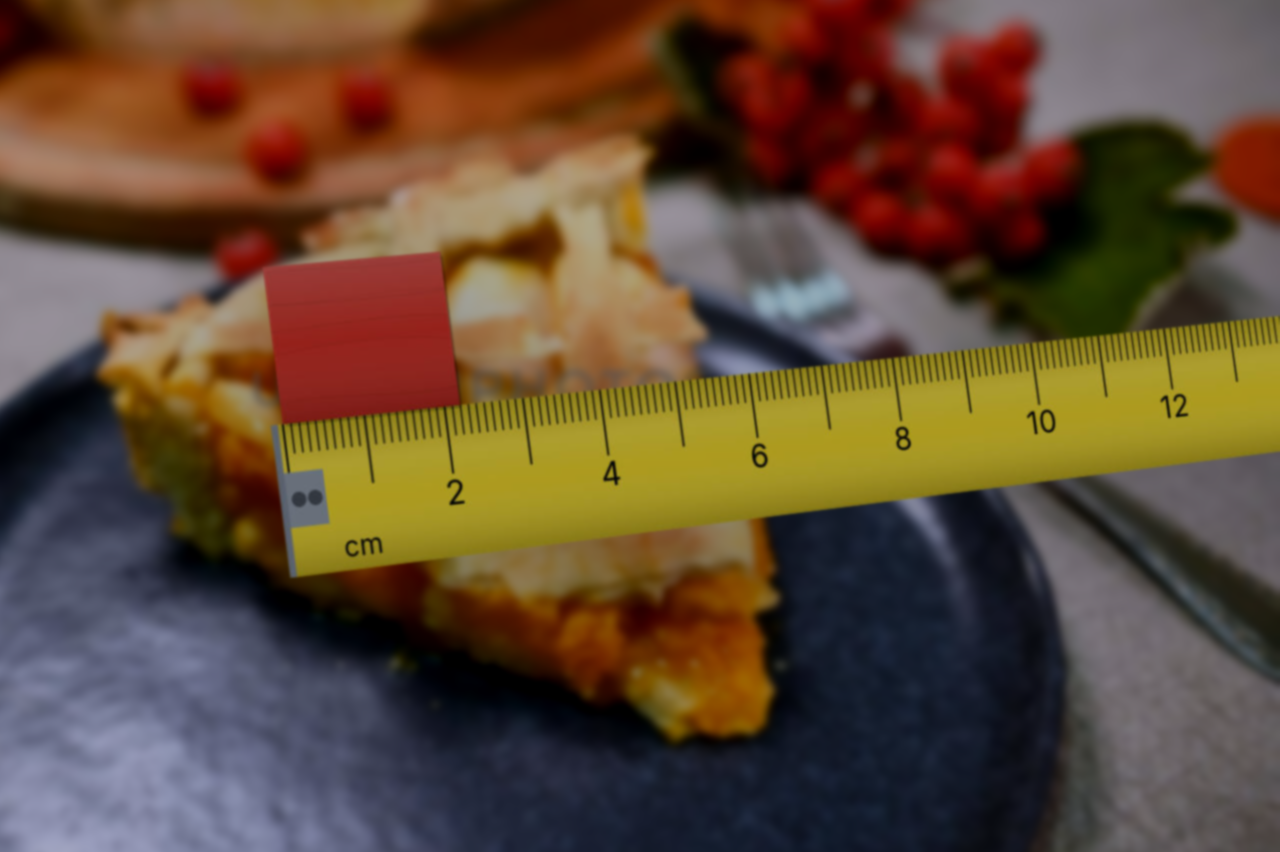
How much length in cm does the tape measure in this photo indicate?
2.2 cm
